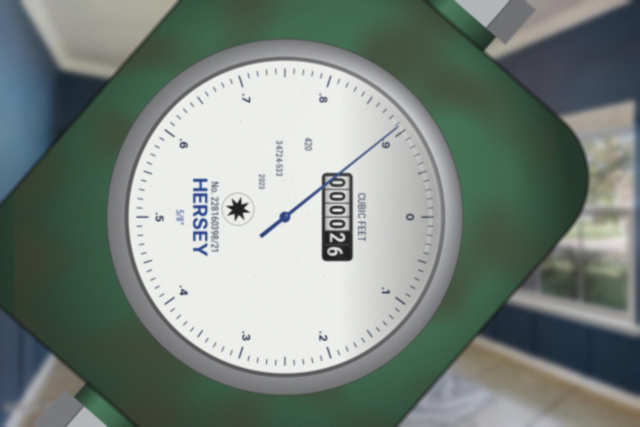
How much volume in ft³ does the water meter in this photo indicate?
25.89 ft³
